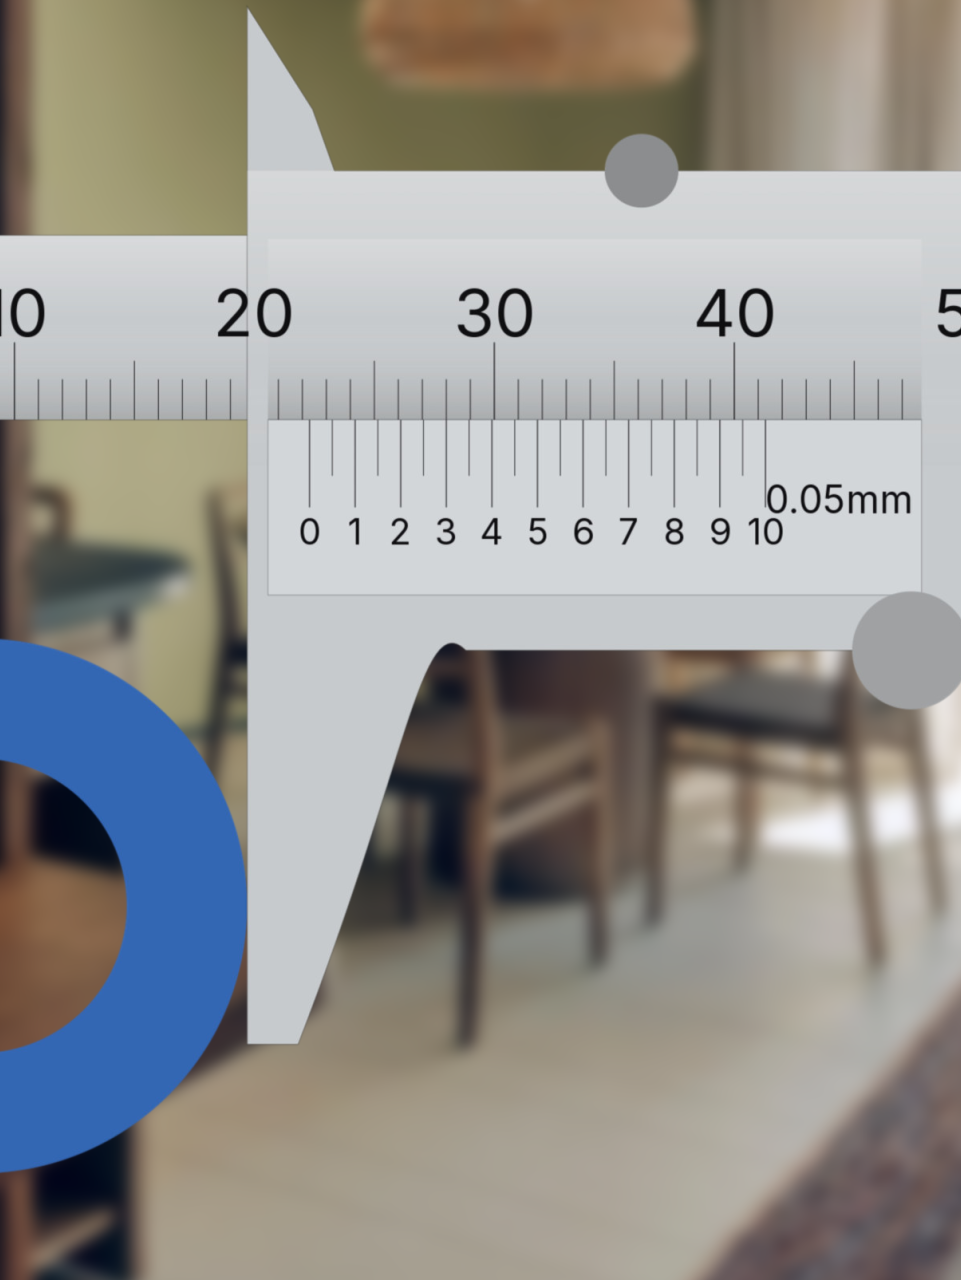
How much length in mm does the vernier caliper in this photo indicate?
22.3 mm
